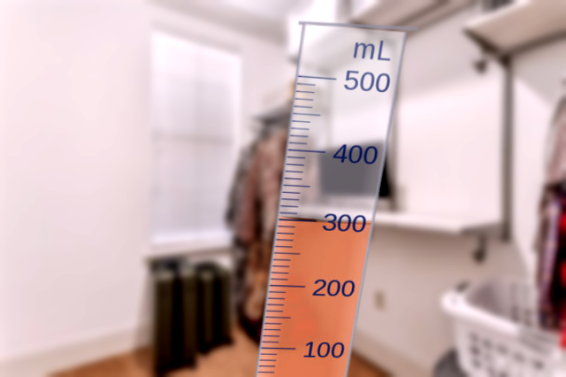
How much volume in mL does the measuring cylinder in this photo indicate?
300 mL
